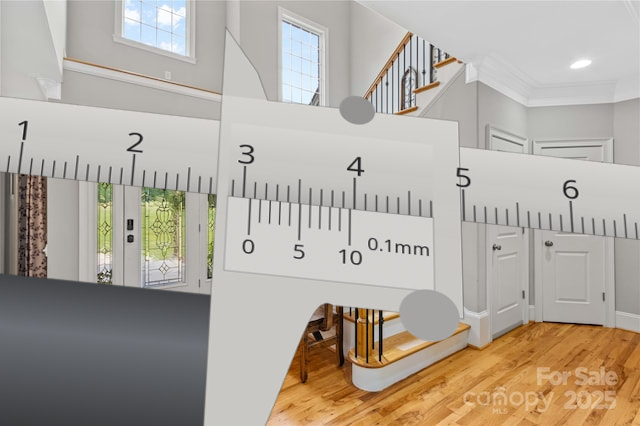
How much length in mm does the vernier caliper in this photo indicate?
30.6 mm
